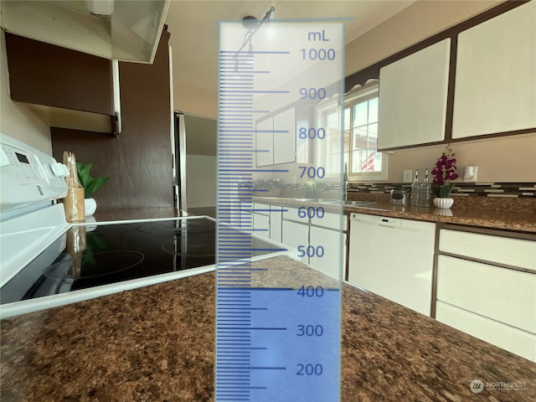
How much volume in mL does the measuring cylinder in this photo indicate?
400 mL
